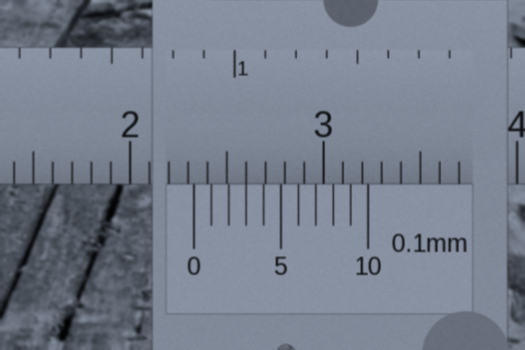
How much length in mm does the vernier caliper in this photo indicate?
23.3 mm
